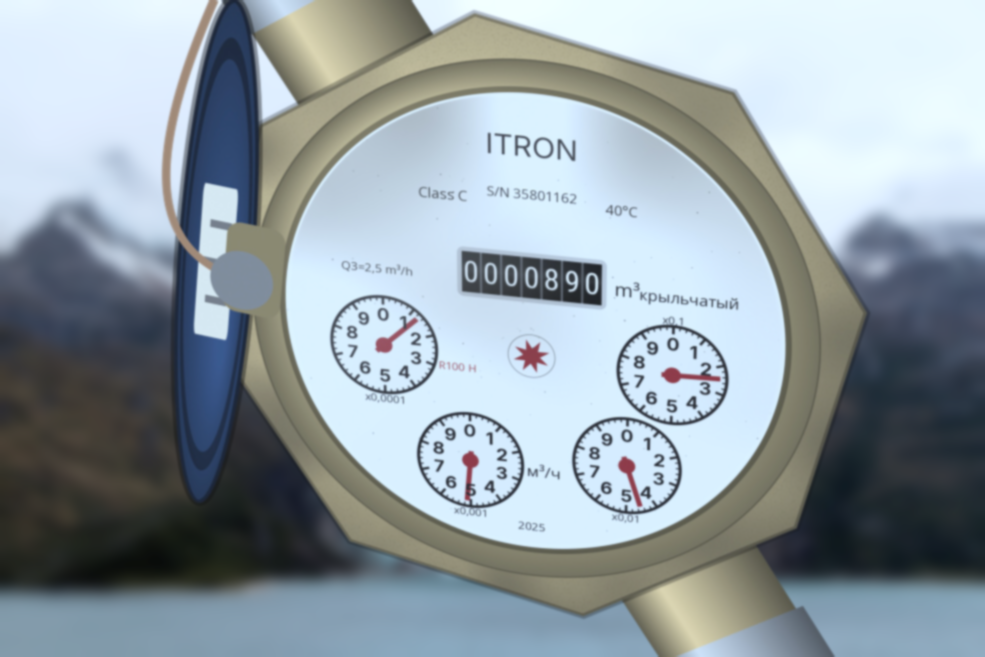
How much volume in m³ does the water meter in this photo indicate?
890.2451 m³
